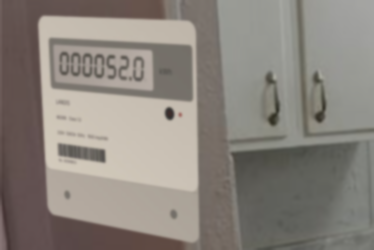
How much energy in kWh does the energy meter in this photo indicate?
52.0 kWh
